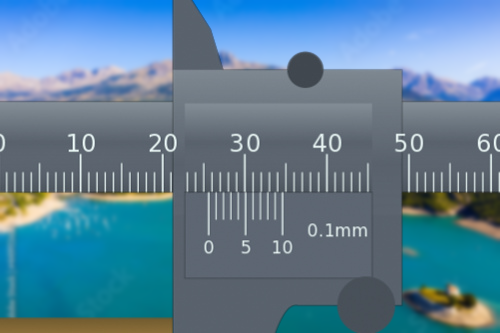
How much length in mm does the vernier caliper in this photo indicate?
25.6 mm
